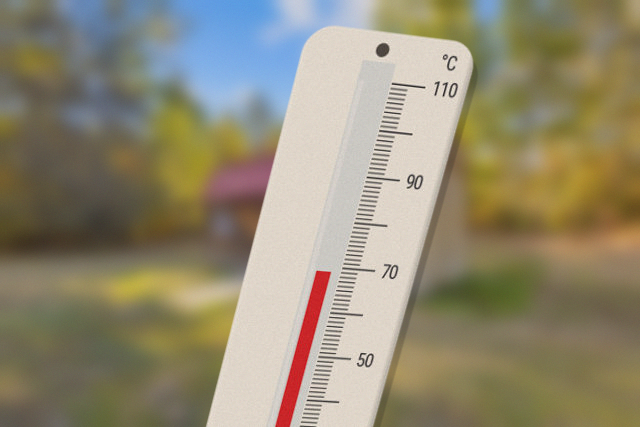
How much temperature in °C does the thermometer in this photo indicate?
69 °C
